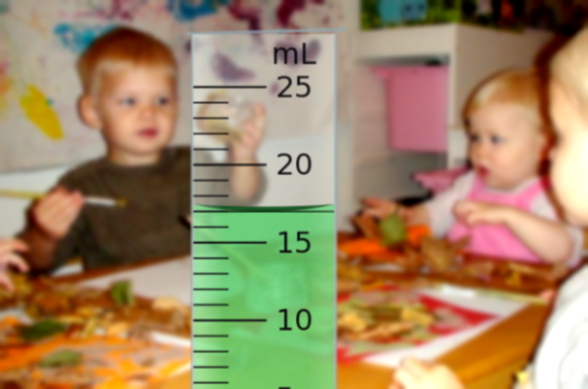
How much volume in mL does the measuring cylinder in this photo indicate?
17 mL
